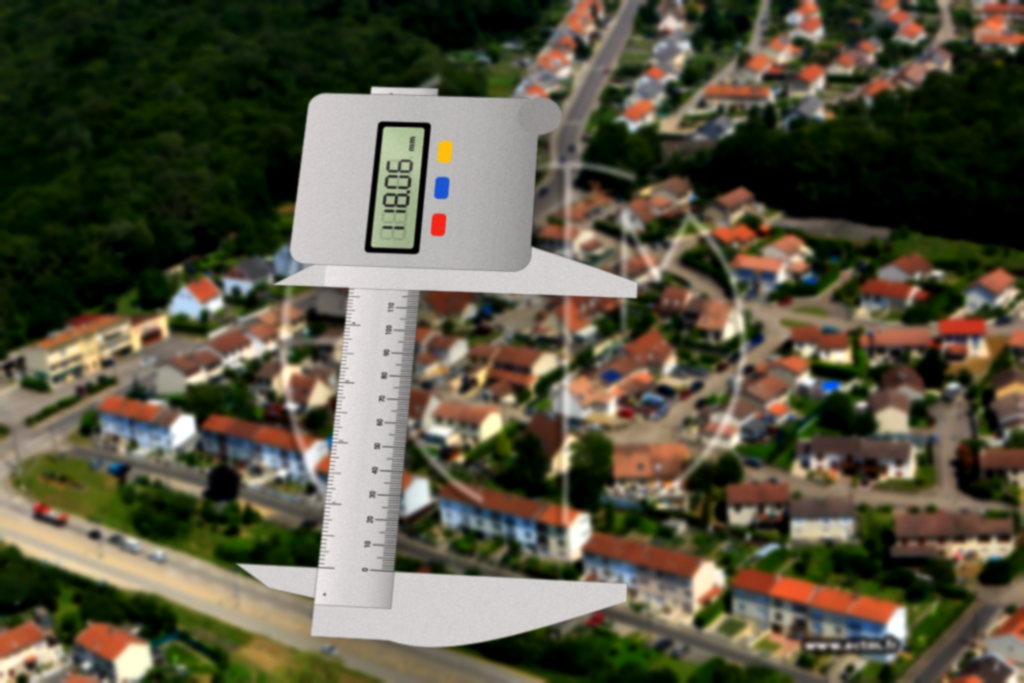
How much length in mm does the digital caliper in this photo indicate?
118.06 mm
